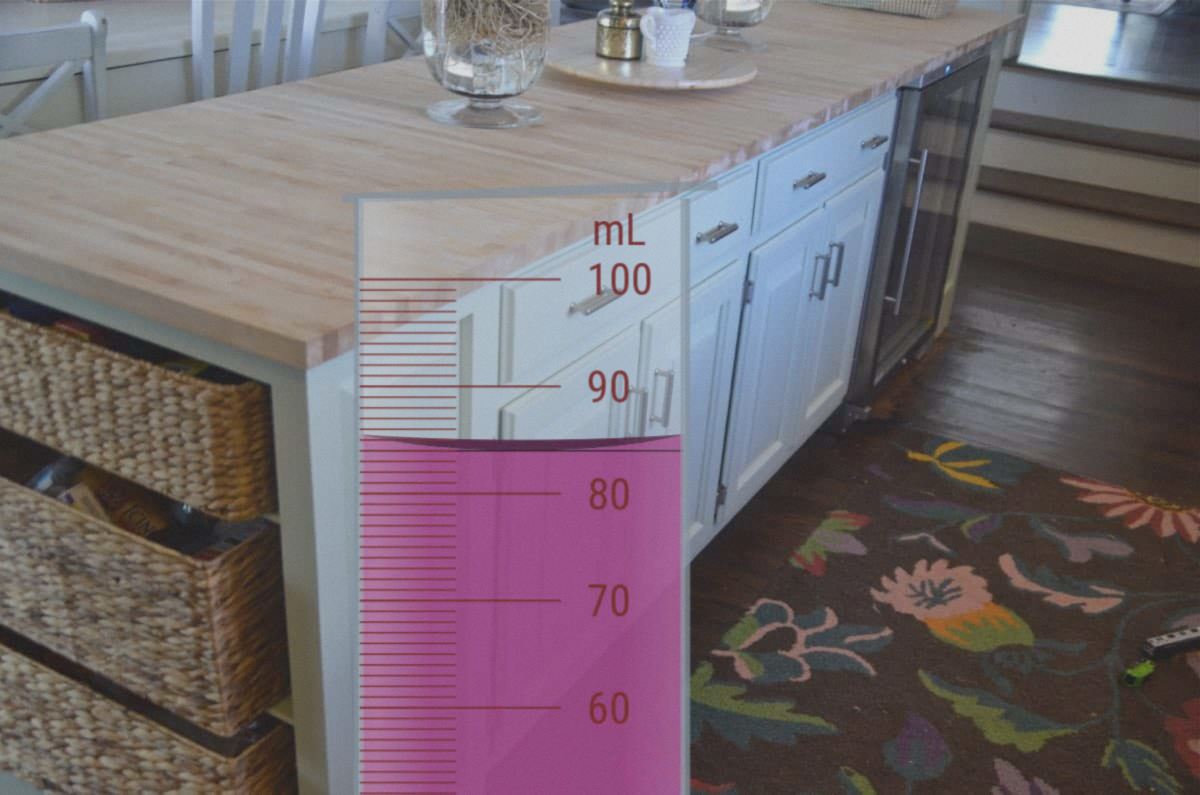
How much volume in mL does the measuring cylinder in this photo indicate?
84 mL
